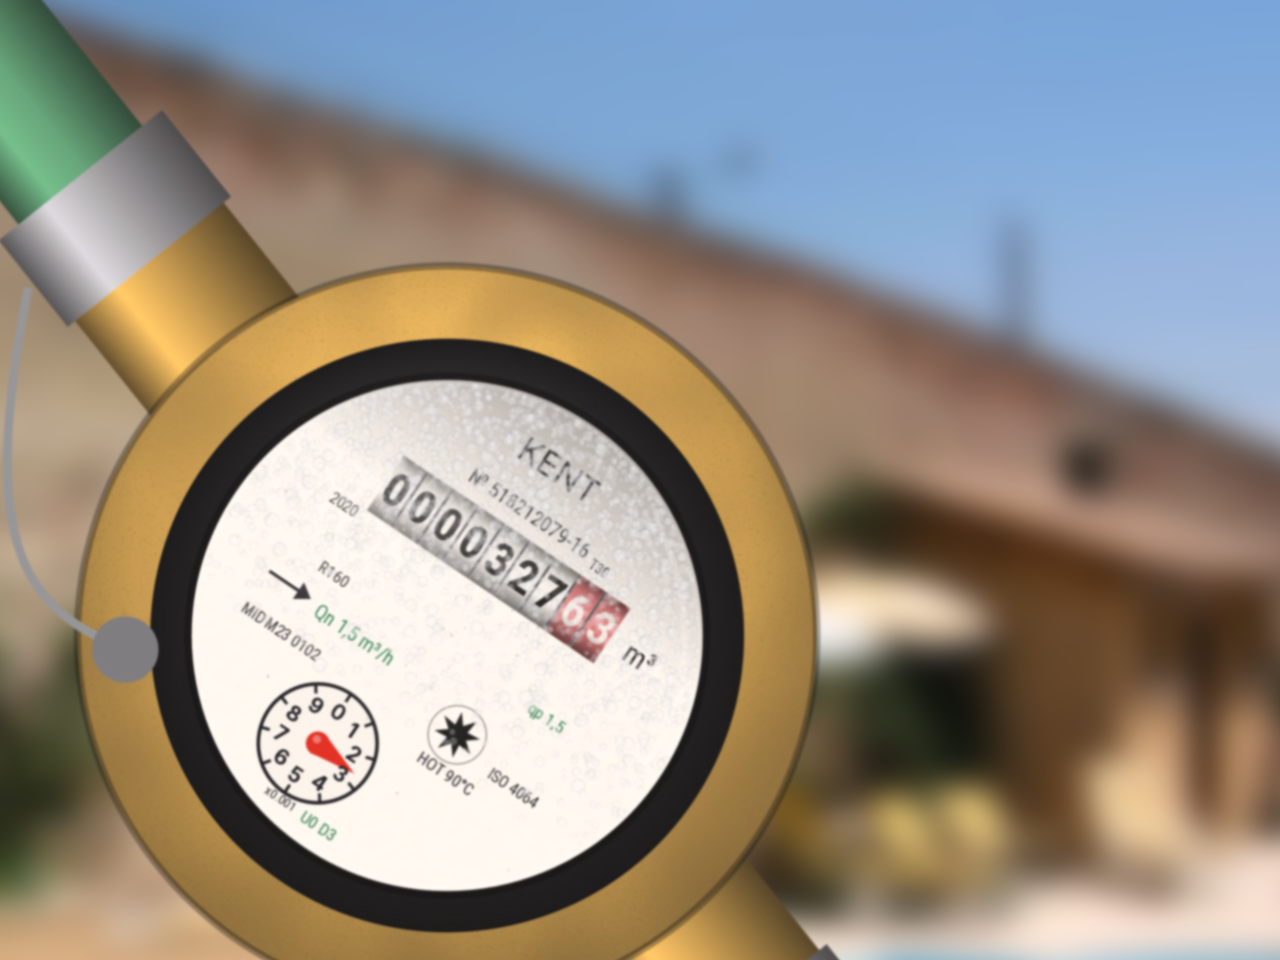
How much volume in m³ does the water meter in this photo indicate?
327.632 m³
